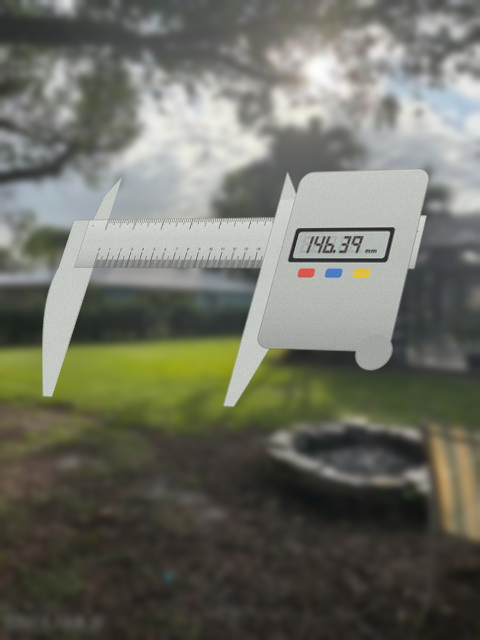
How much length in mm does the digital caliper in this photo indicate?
146.39 mm
